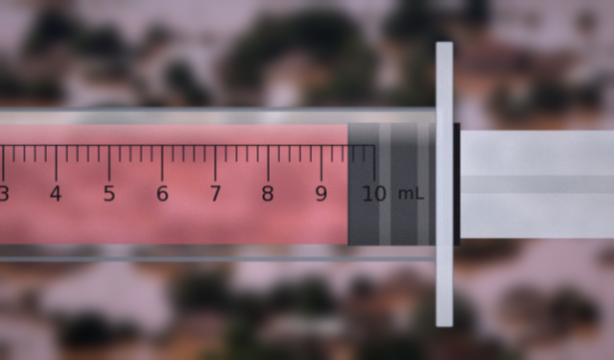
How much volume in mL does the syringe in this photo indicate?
9.5 mL
